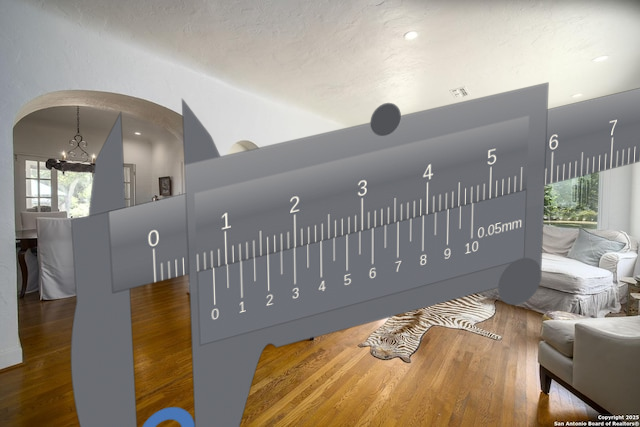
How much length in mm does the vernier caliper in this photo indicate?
8.2 mm
